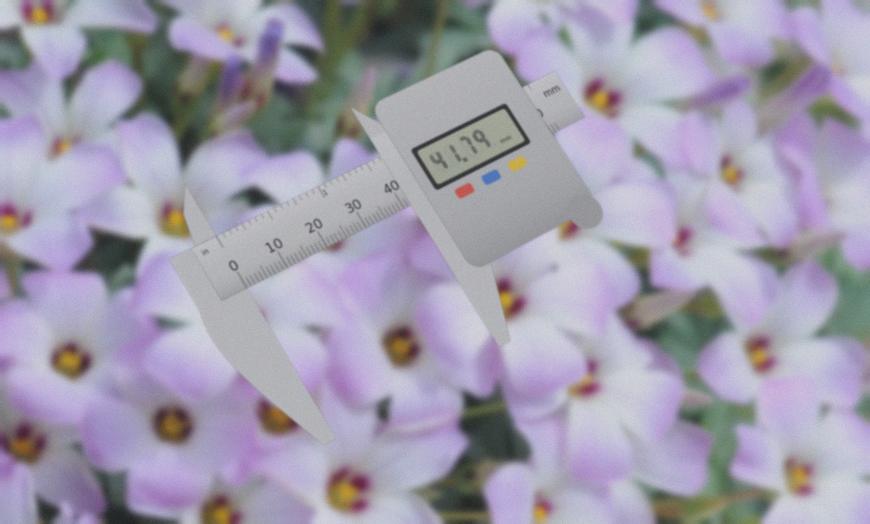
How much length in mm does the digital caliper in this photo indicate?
41.79 mm
